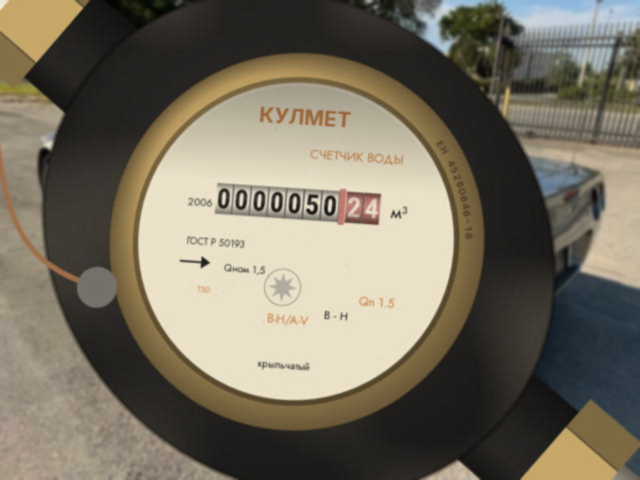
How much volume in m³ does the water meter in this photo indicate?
50.24 m³
